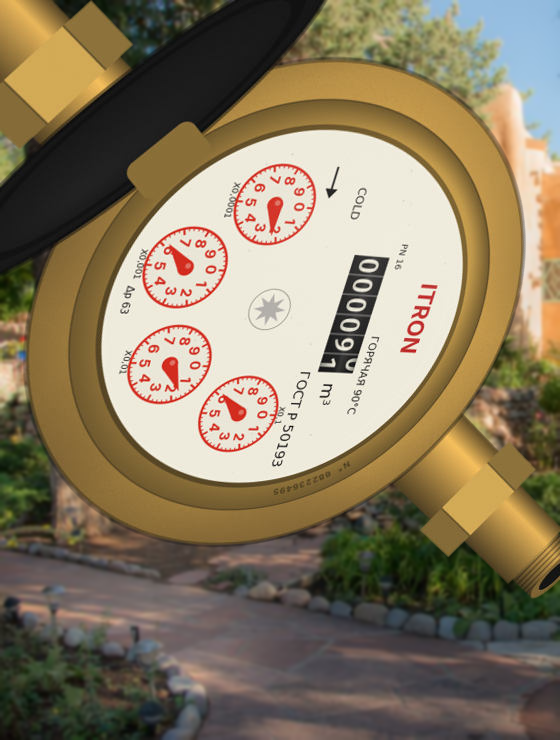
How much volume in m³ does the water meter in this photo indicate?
90.6162 m³
